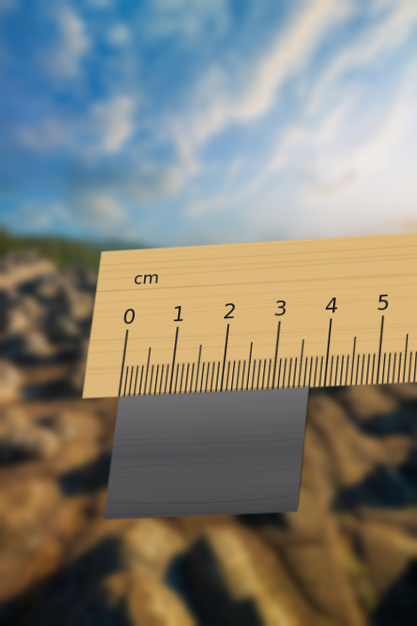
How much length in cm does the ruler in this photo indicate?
3.7 cm
